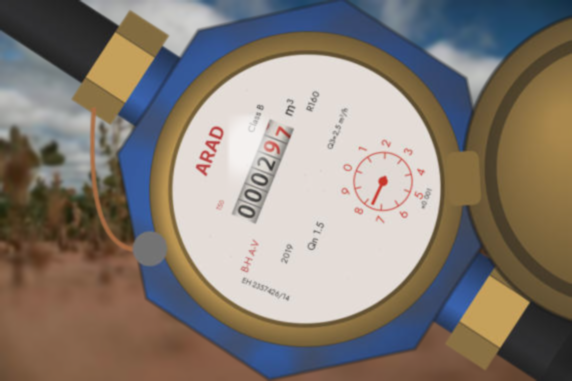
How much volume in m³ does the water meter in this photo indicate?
2.967 m³
